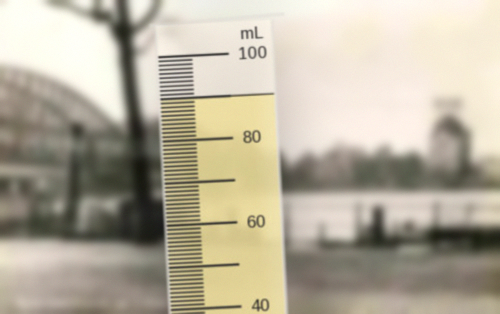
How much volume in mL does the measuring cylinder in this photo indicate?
90 mL
